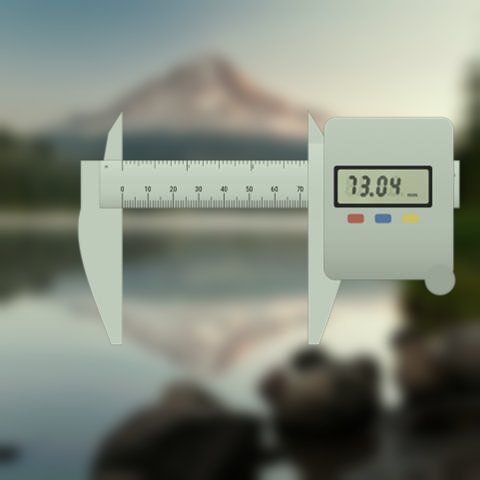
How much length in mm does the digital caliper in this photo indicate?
73.04 mm
